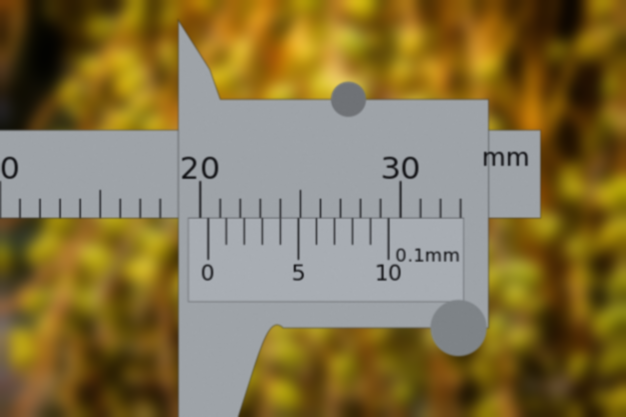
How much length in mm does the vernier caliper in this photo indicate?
20.4 mm
